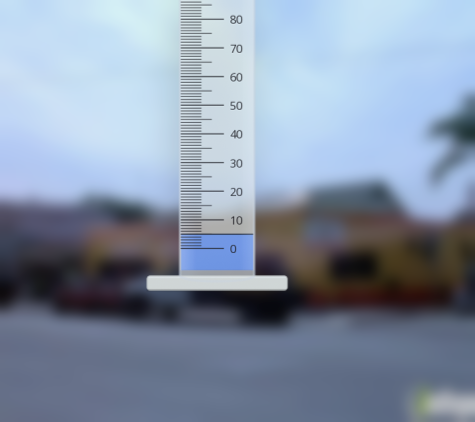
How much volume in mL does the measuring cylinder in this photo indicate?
5 mL
